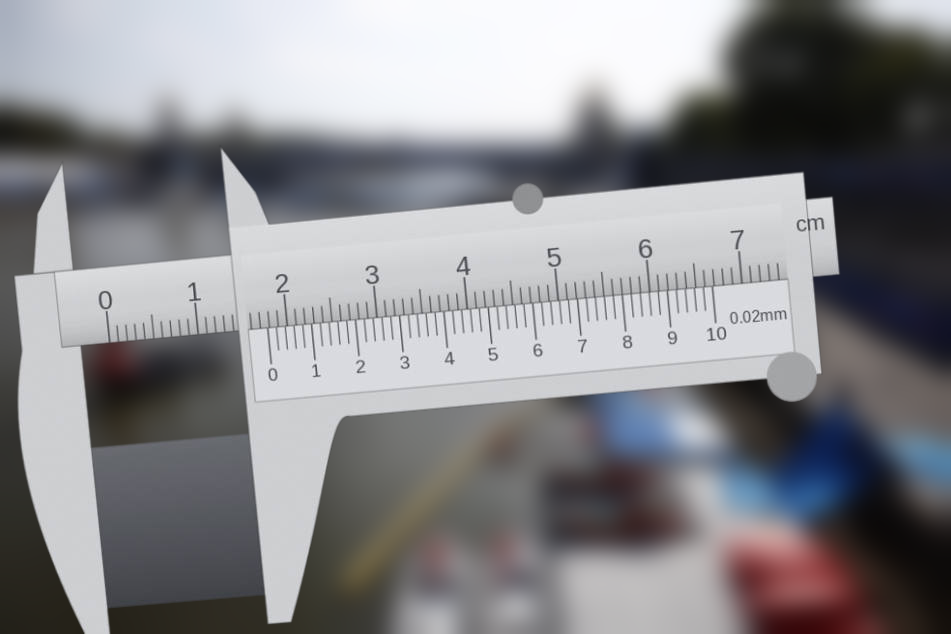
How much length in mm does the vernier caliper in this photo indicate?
17.8 mm
